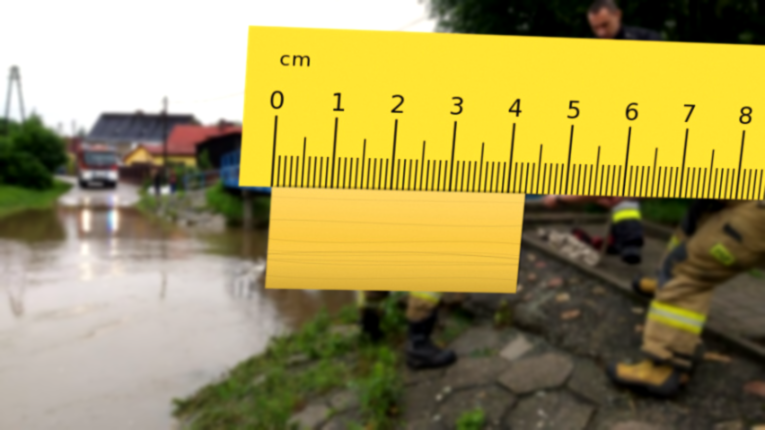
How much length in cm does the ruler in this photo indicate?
4.3 cm
